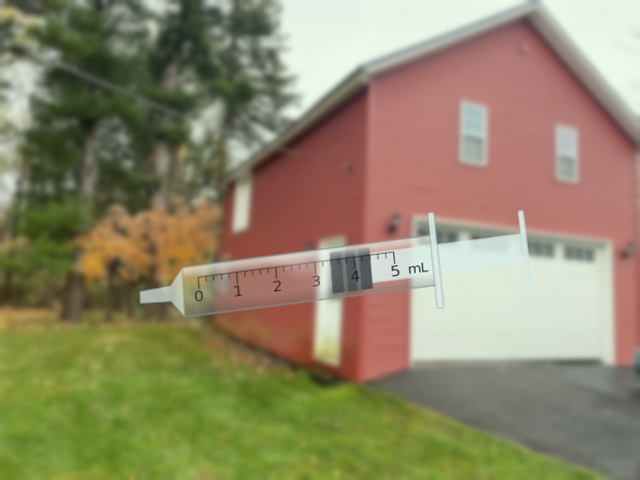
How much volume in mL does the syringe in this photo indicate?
3.4 mL
